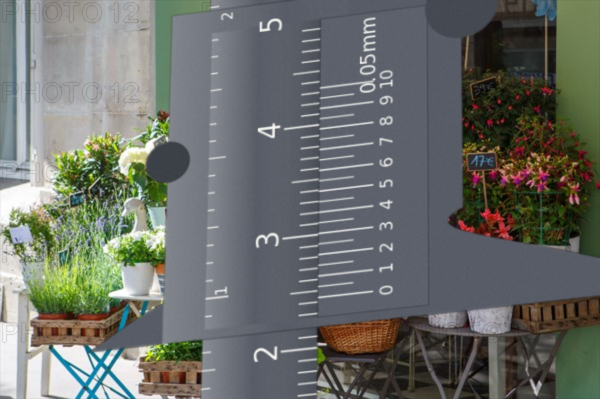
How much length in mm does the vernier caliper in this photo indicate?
24.4 mm
